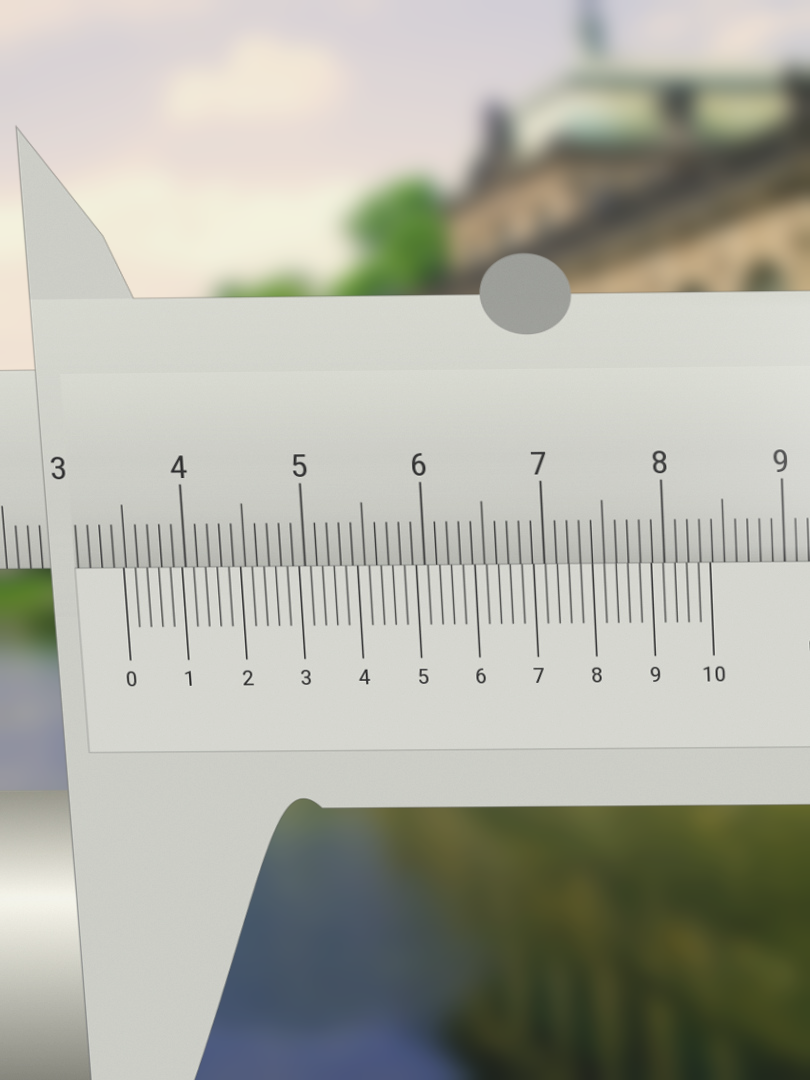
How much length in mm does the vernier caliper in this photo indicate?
34.8 mm
